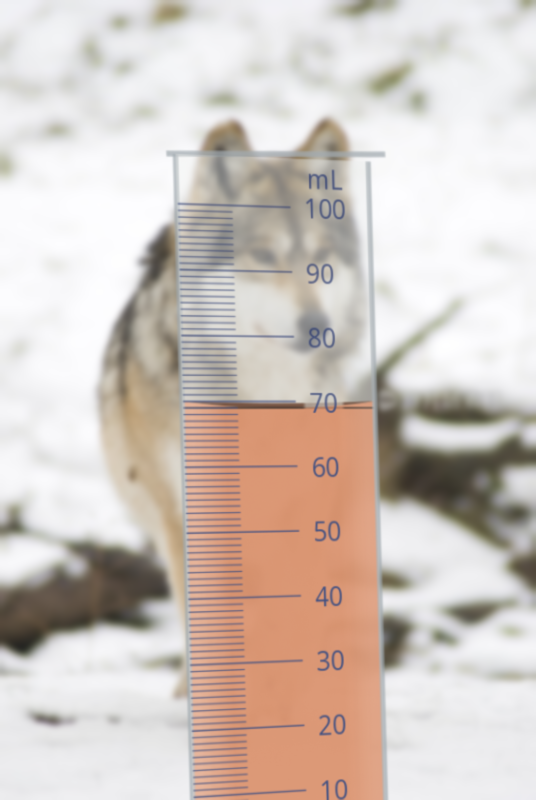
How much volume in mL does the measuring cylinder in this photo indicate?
69 mL
